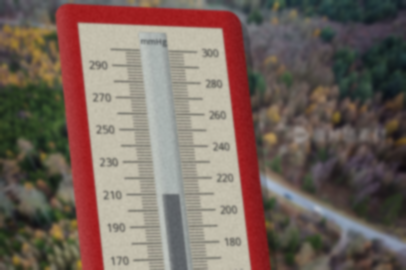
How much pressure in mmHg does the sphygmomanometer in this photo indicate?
210 mmHg
